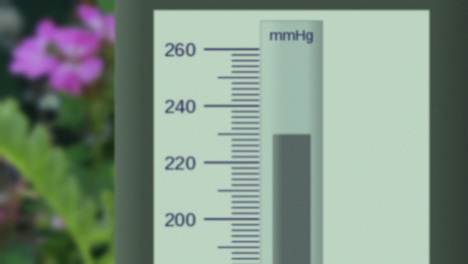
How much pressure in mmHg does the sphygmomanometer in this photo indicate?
230 mmHg
